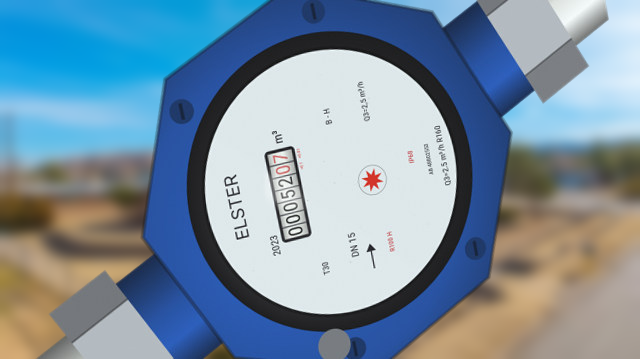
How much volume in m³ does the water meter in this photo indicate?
52.07 m³
